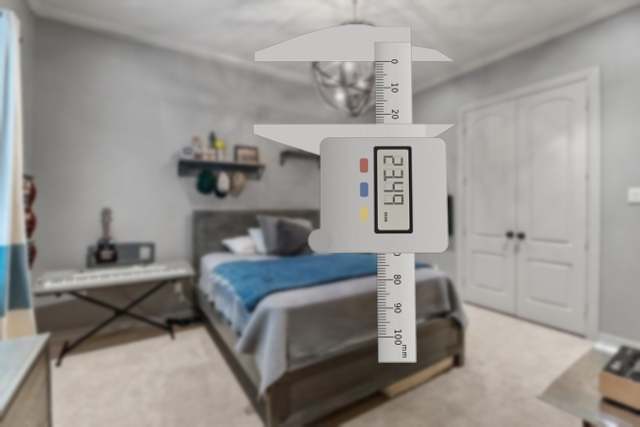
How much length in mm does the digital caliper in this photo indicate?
23.49 mm
